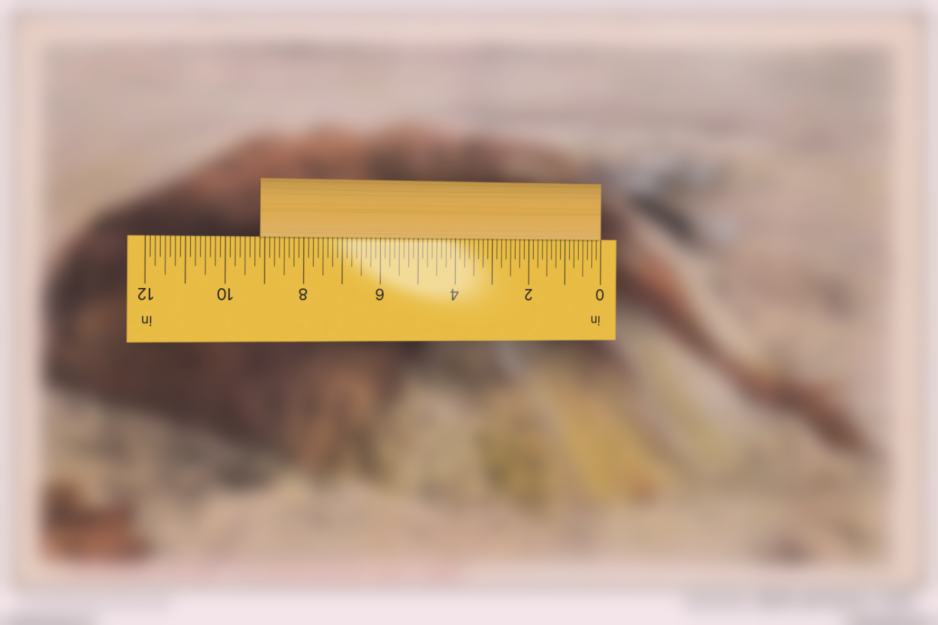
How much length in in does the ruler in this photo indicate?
9.125 in
